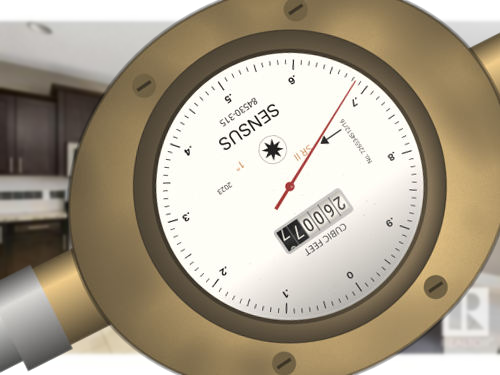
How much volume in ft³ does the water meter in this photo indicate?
260076.68 ft³
